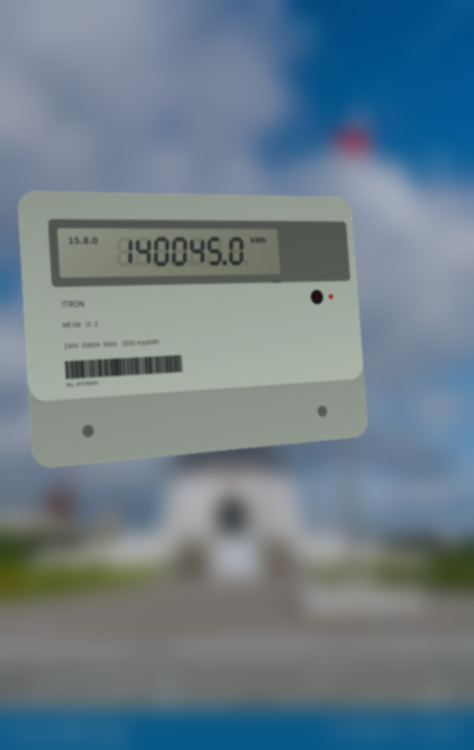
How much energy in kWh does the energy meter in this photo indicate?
140045.0 kWh
